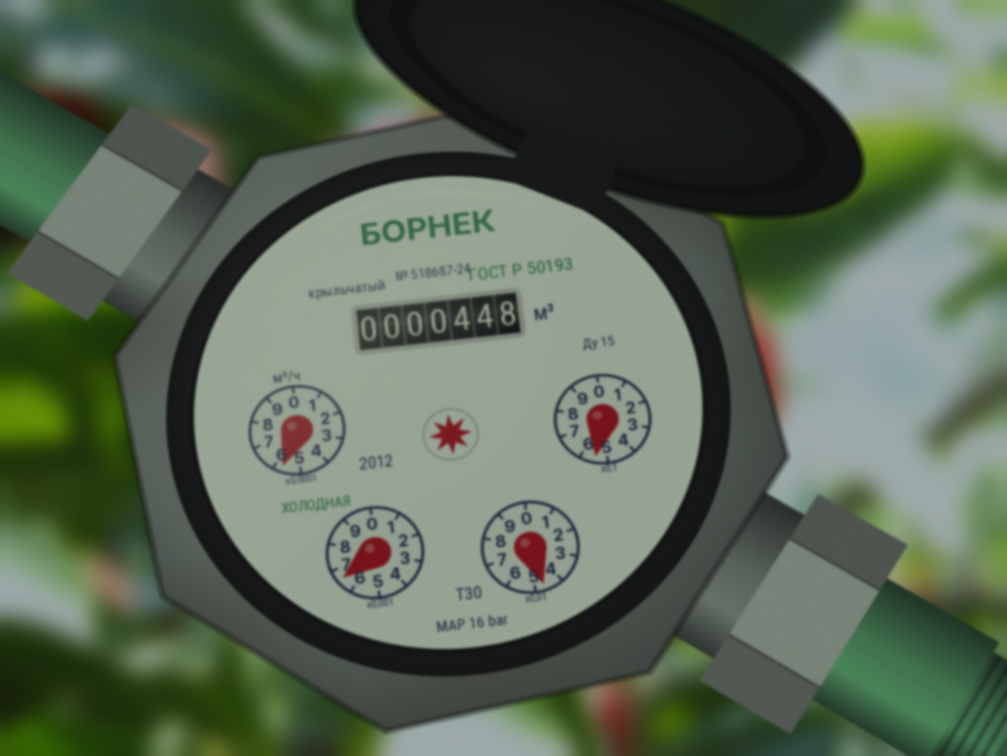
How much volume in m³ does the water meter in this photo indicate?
448.5465 m³
